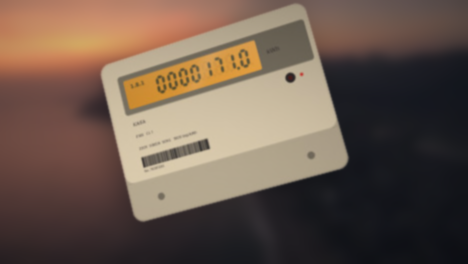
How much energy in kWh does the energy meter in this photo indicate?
171.0 kWh
